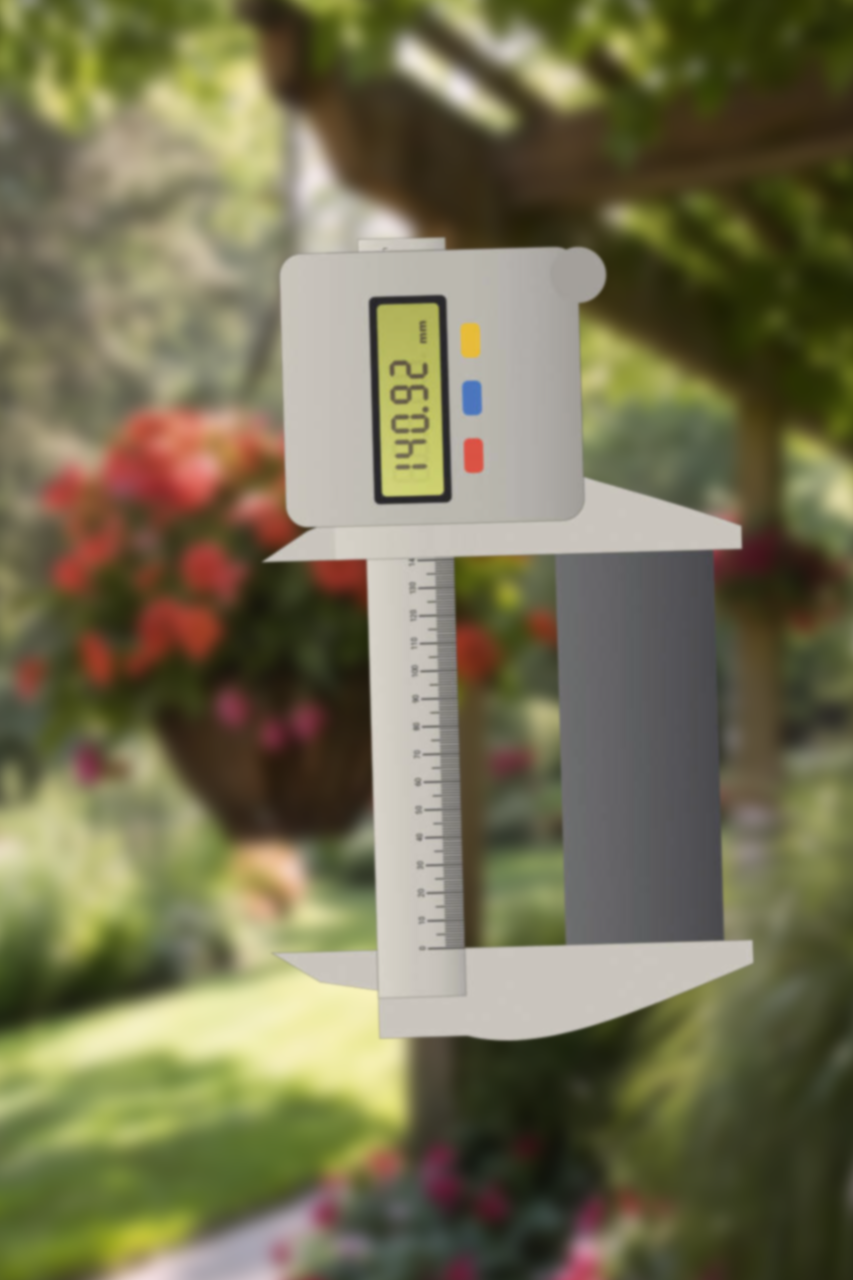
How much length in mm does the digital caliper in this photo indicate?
140.92 mm
